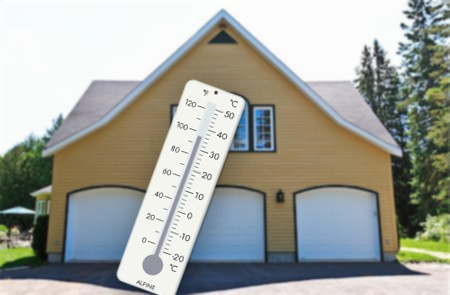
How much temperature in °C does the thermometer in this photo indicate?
36 °C
